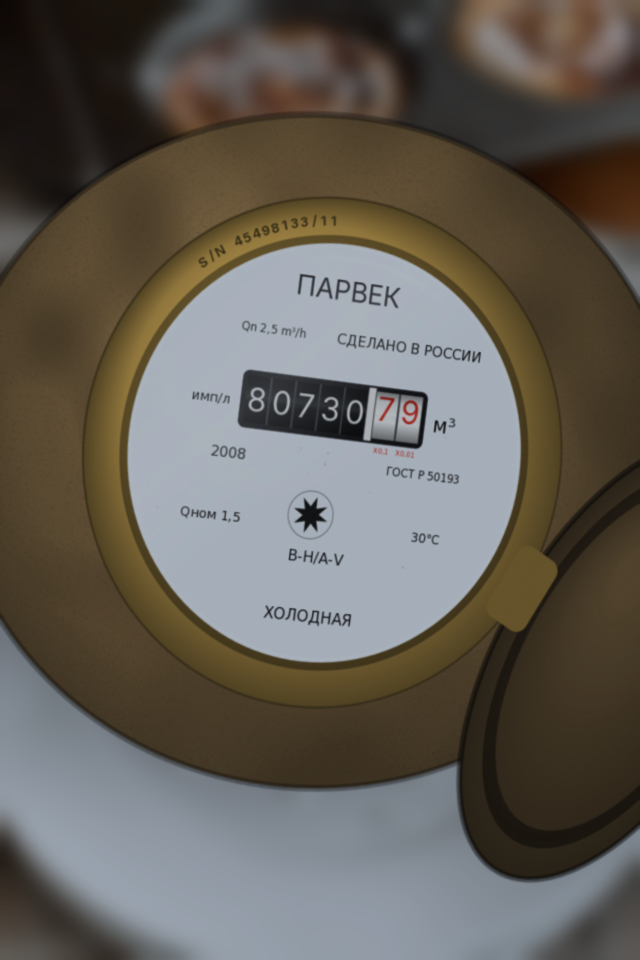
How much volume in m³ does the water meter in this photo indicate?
80730.79 m³
